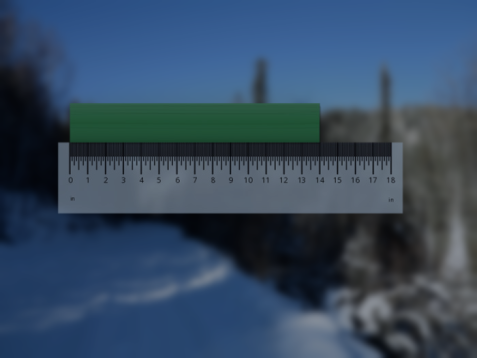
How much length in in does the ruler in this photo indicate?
14 in
